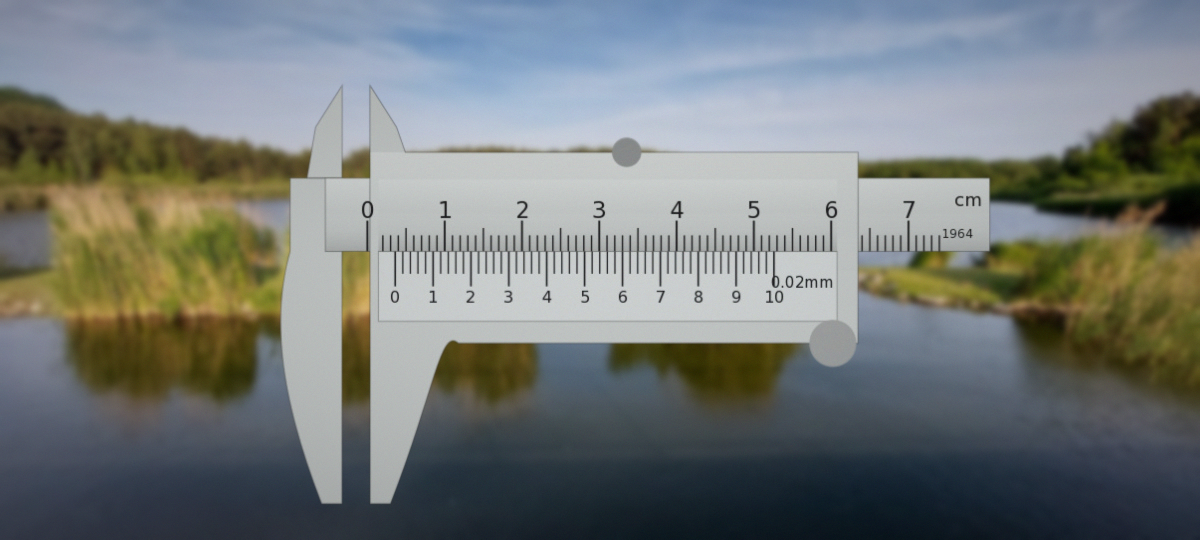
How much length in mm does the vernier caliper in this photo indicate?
3.6 mm
